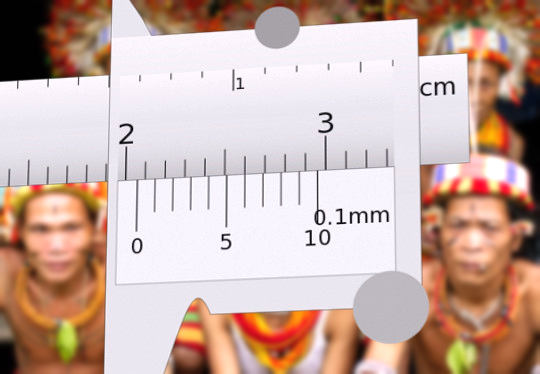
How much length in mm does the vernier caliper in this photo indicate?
20.6 mm
